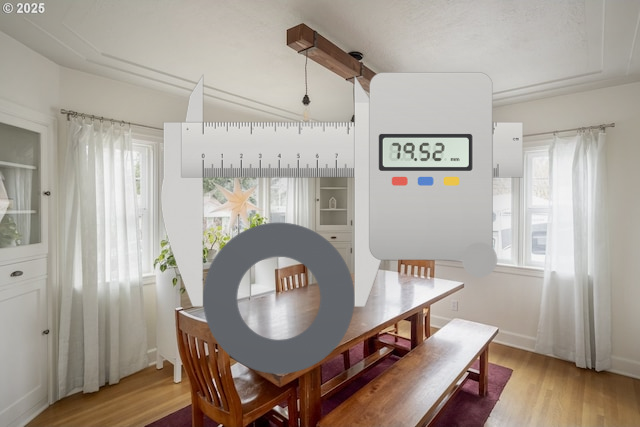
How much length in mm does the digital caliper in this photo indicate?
79.52 mm
